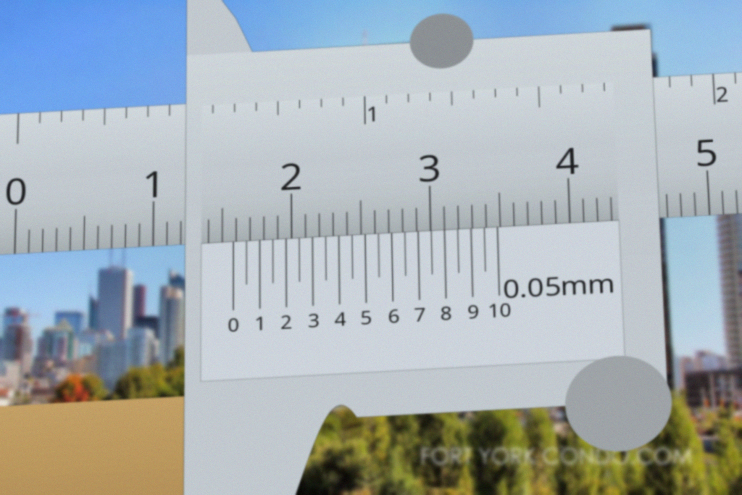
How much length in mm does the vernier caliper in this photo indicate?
15.8 mm
